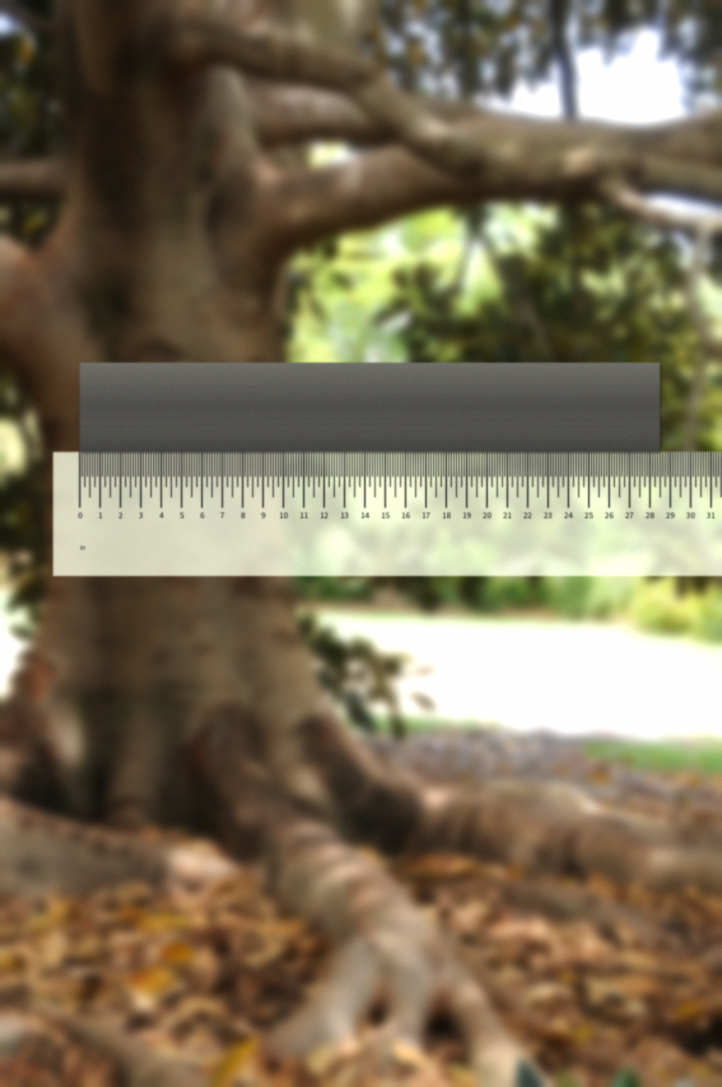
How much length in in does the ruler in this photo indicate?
28.5 in
